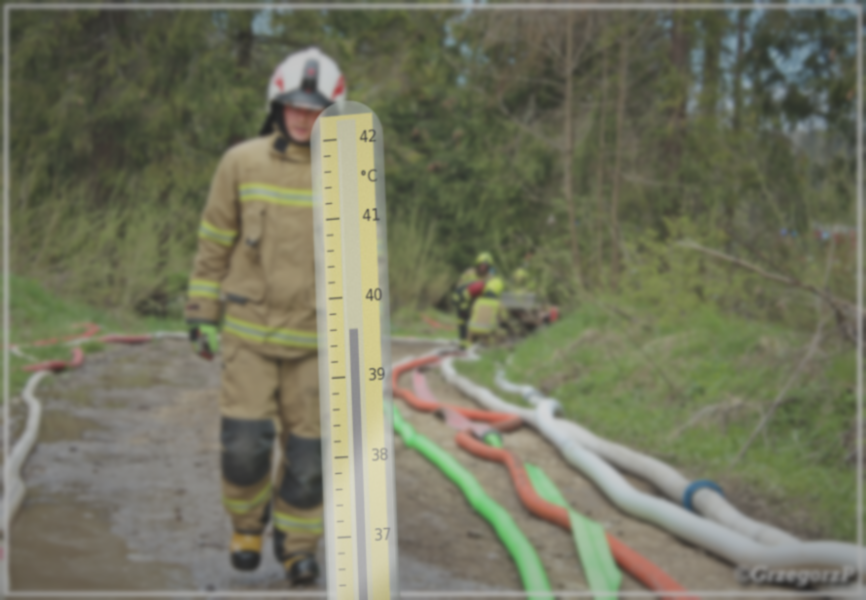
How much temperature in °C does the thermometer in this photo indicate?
39.6 °C
